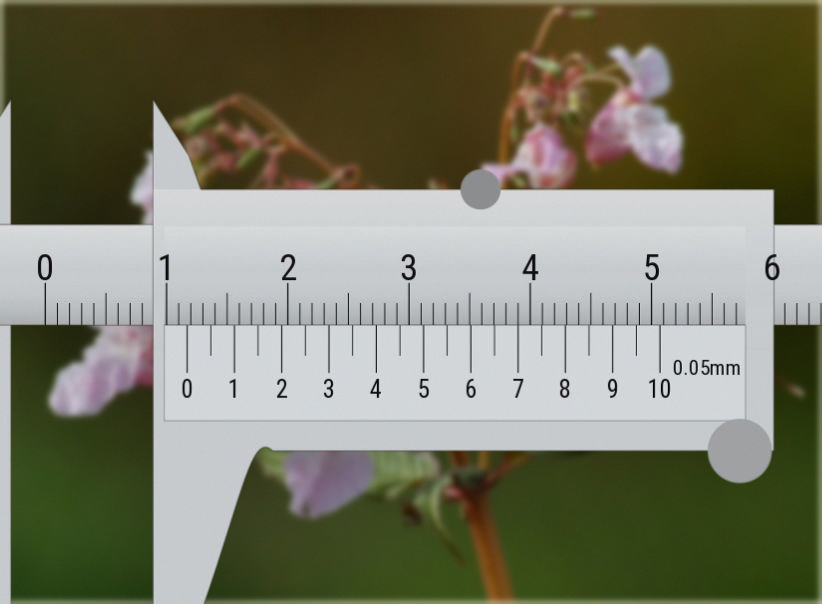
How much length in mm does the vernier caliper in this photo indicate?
11.7 mm
